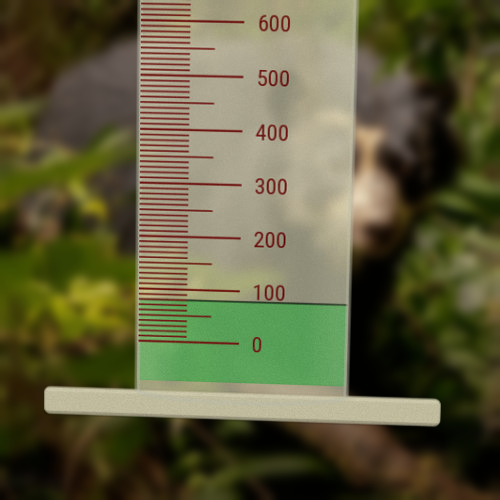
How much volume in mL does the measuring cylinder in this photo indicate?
80 mL
